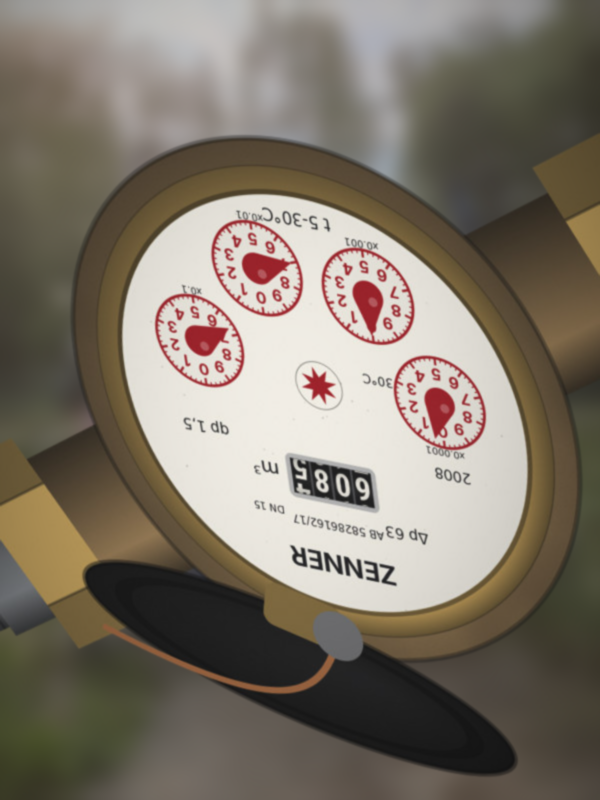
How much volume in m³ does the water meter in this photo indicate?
6084.6700 m³
